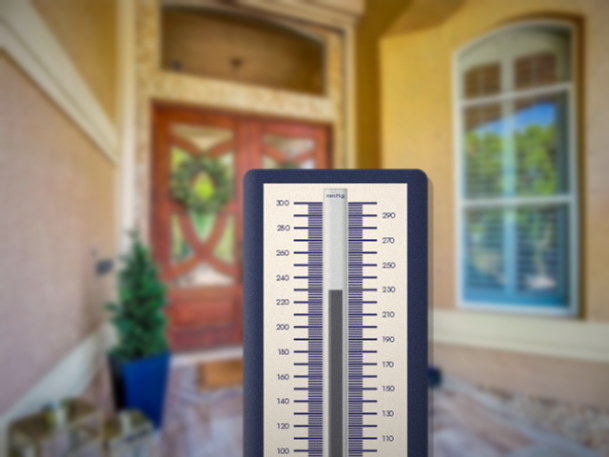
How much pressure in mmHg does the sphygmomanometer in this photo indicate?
230 mmHg
